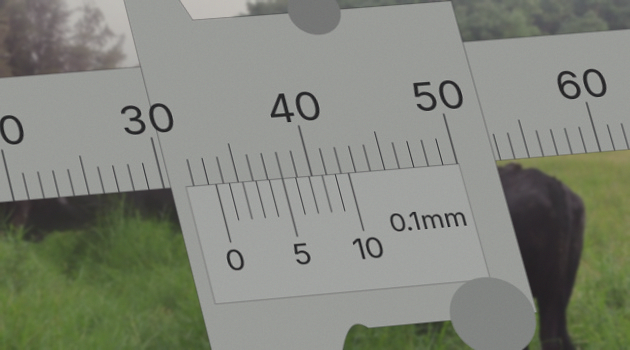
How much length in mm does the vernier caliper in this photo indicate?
33.5 mm
